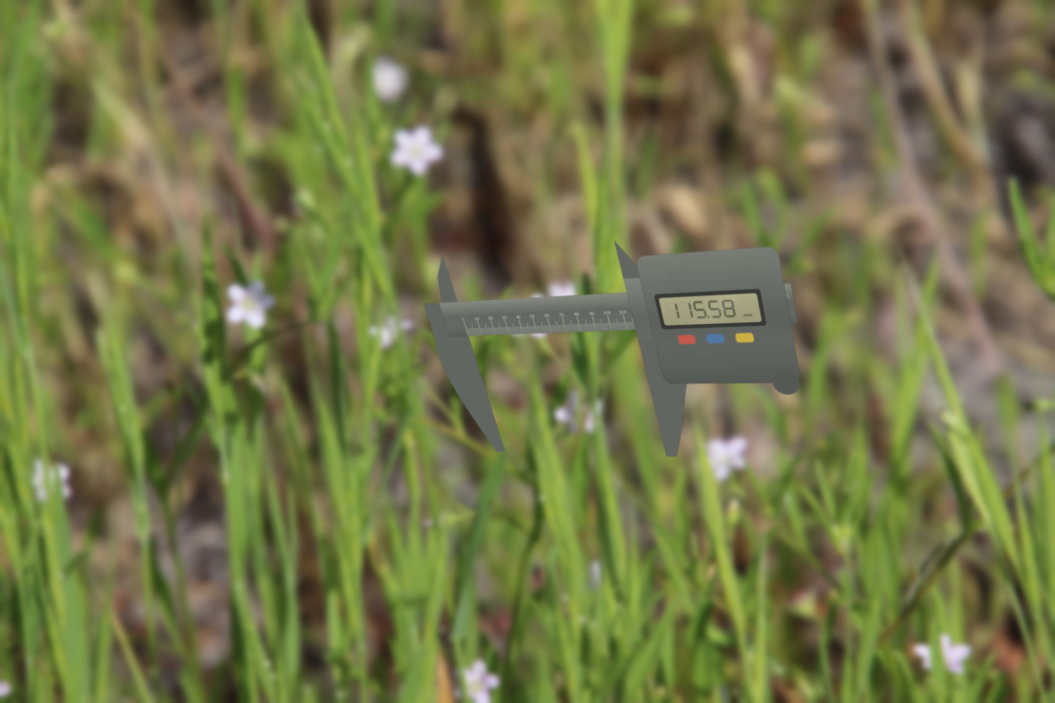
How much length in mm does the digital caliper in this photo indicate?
115.58 mm
